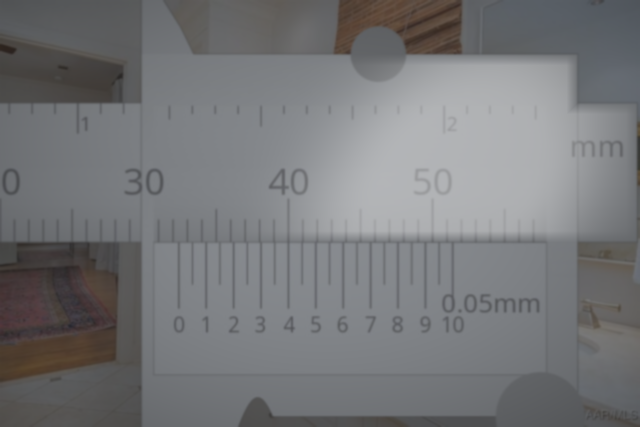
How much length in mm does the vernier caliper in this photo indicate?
32.4 mm
